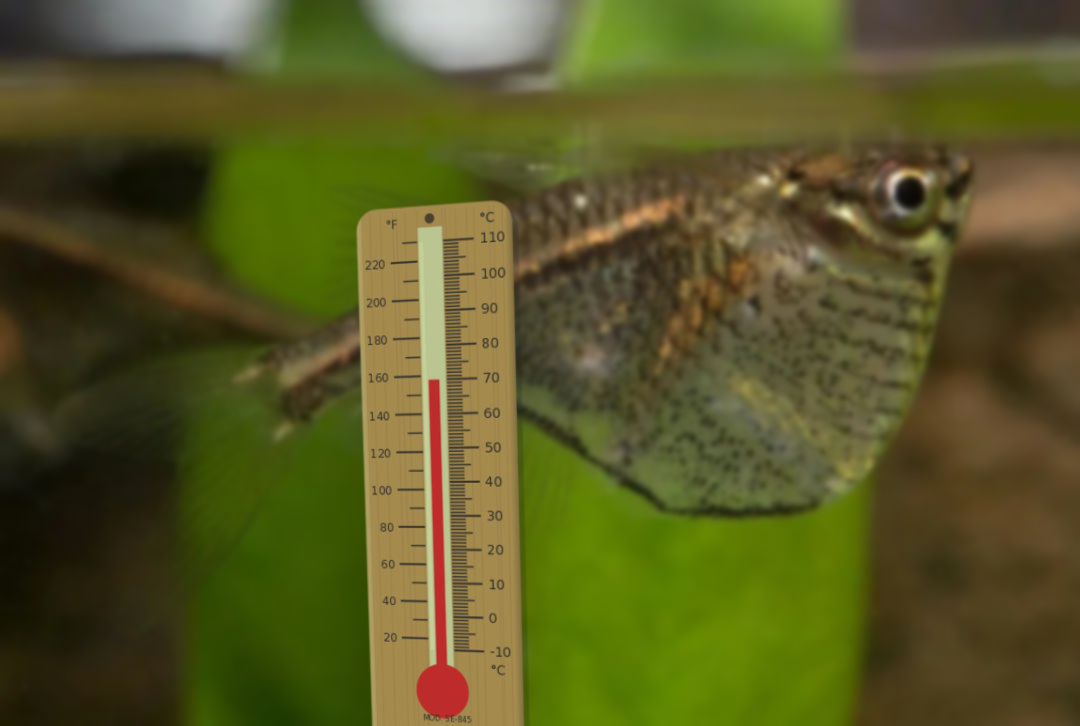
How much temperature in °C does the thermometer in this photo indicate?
70 °C
